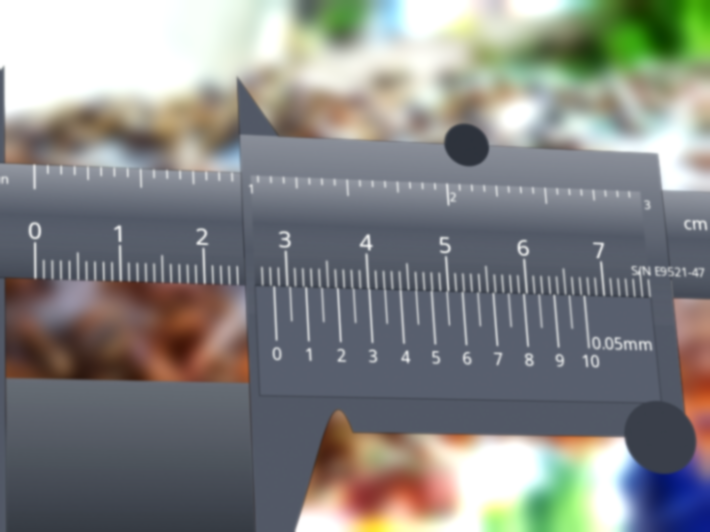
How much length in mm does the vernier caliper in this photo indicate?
28.4 mm
